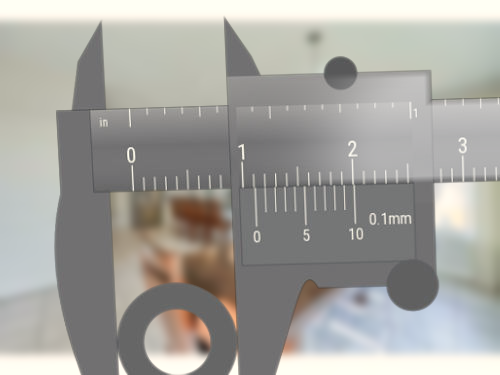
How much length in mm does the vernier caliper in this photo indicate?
11.1 mm
